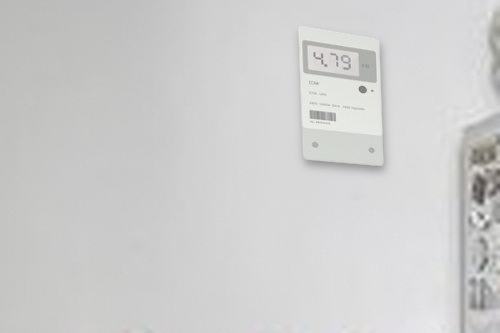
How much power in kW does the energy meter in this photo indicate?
4.79 kW
